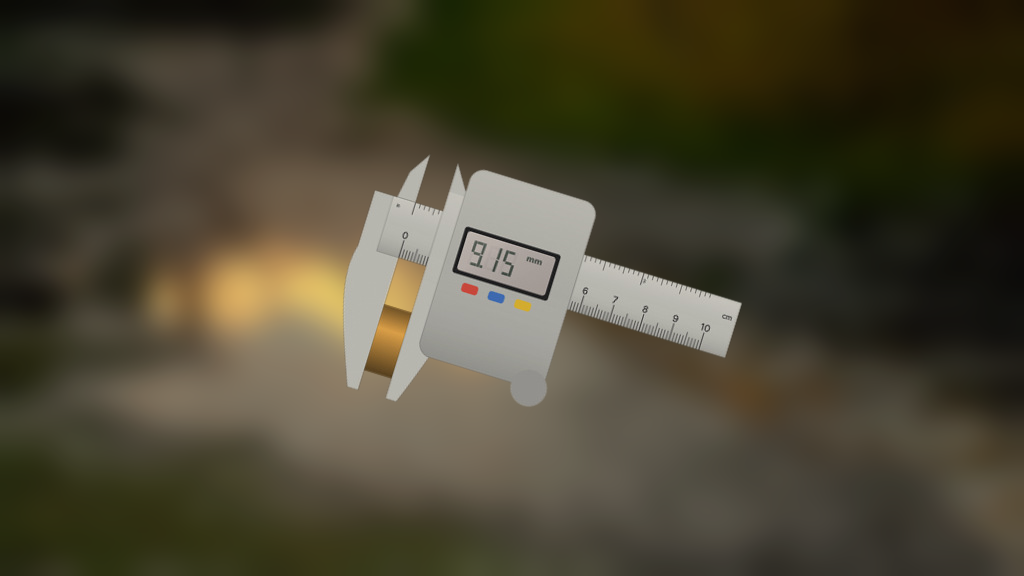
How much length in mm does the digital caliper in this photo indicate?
9.15 mm
